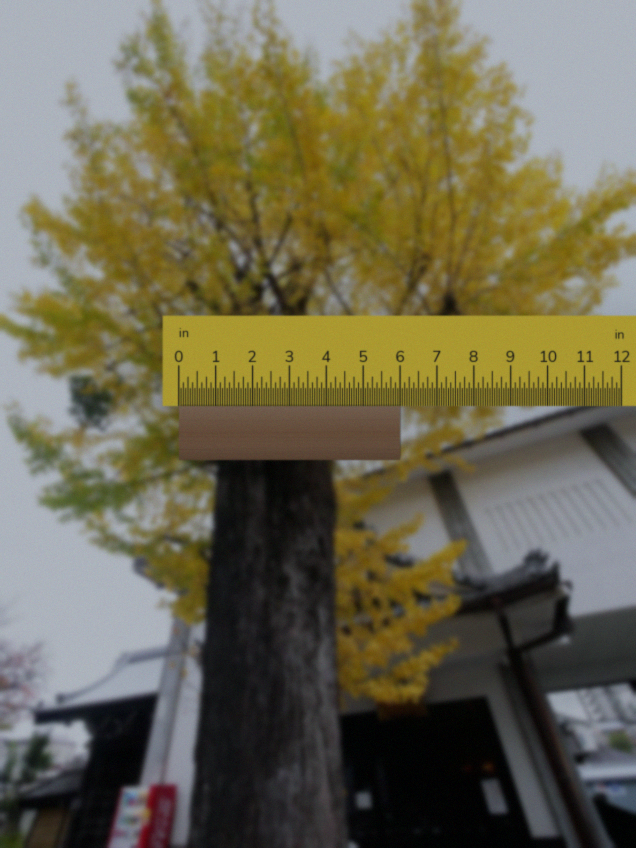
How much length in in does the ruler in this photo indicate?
6 in
